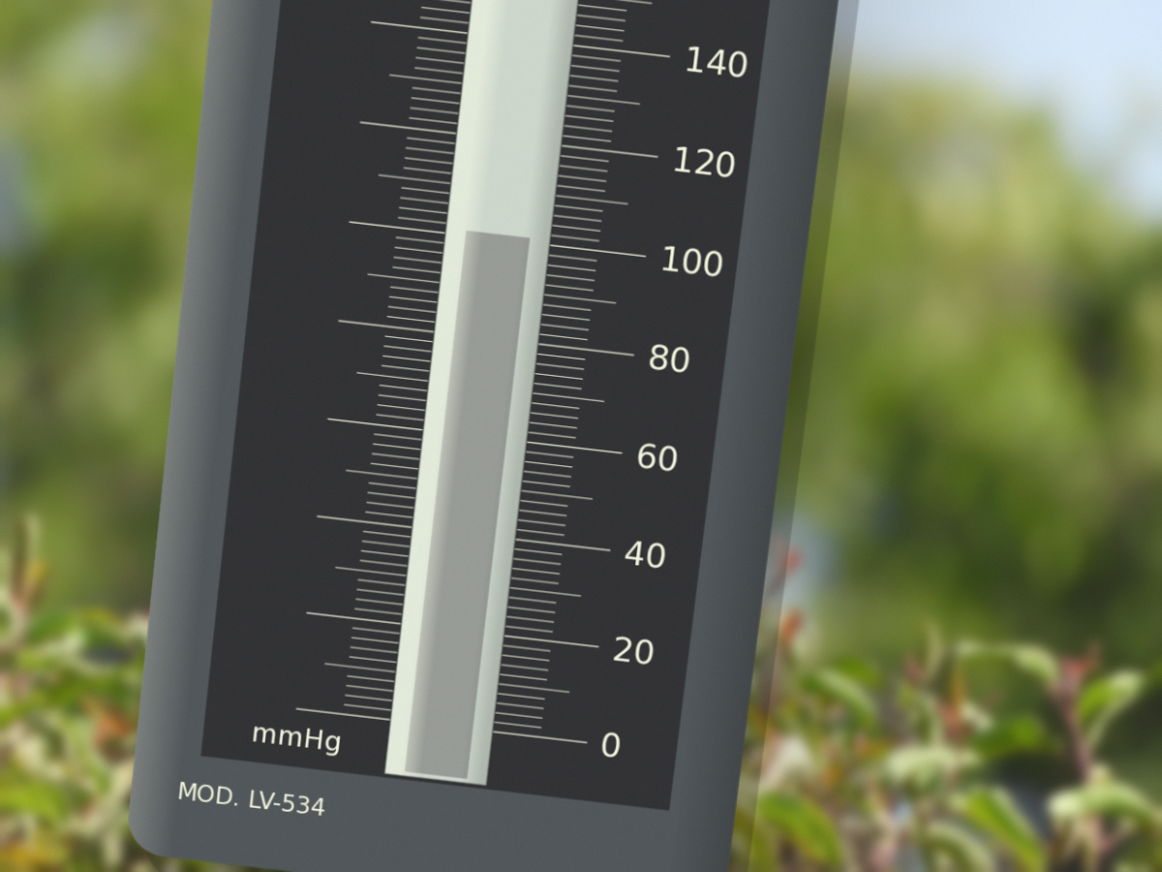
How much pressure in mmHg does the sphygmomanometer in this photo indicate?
101 mmHg
